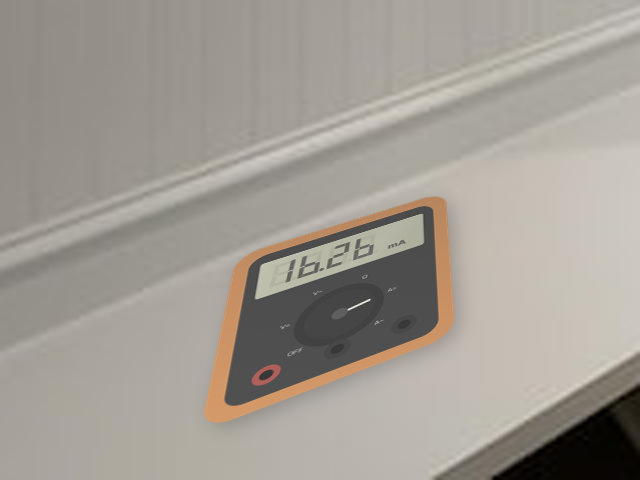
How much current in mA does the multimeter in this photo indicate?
16.26 mA
